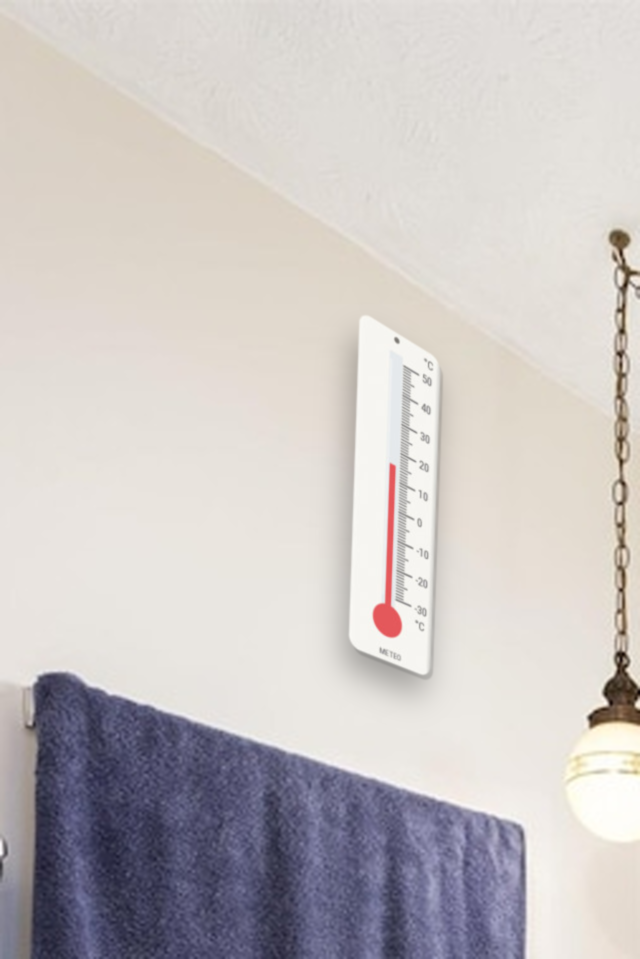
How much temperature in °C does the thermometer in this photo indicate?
15 °C
